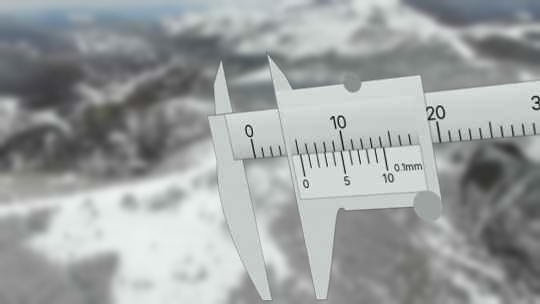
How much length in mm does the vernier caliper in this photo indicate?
5.2 mm
